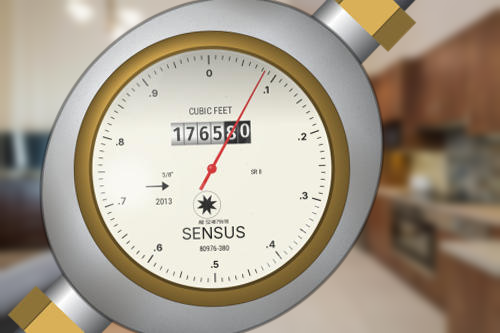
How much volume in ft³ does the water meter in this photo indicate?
176580.08 ft³
